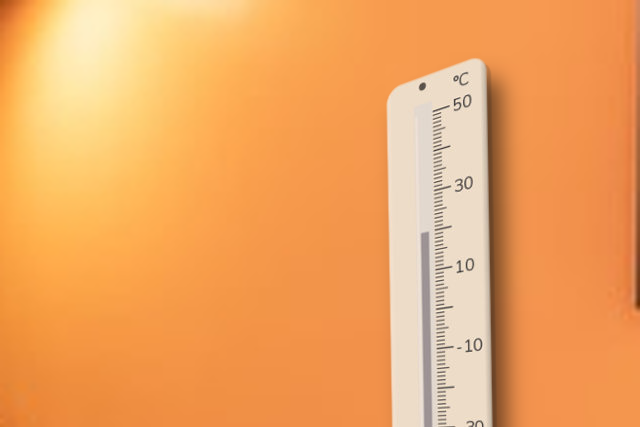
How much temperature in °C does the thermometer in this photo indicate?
20 °C
